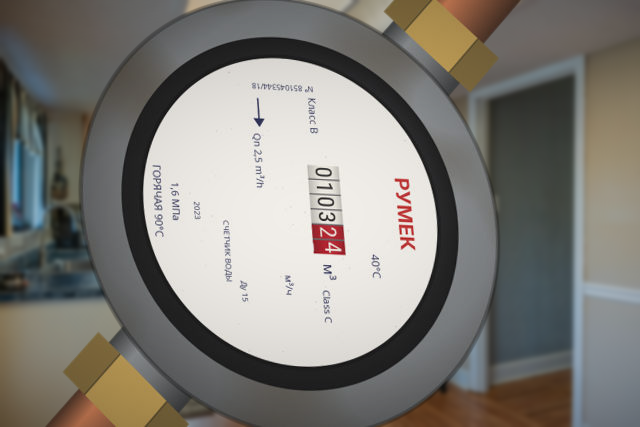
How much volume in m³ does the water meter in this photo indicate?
103.24 m³
